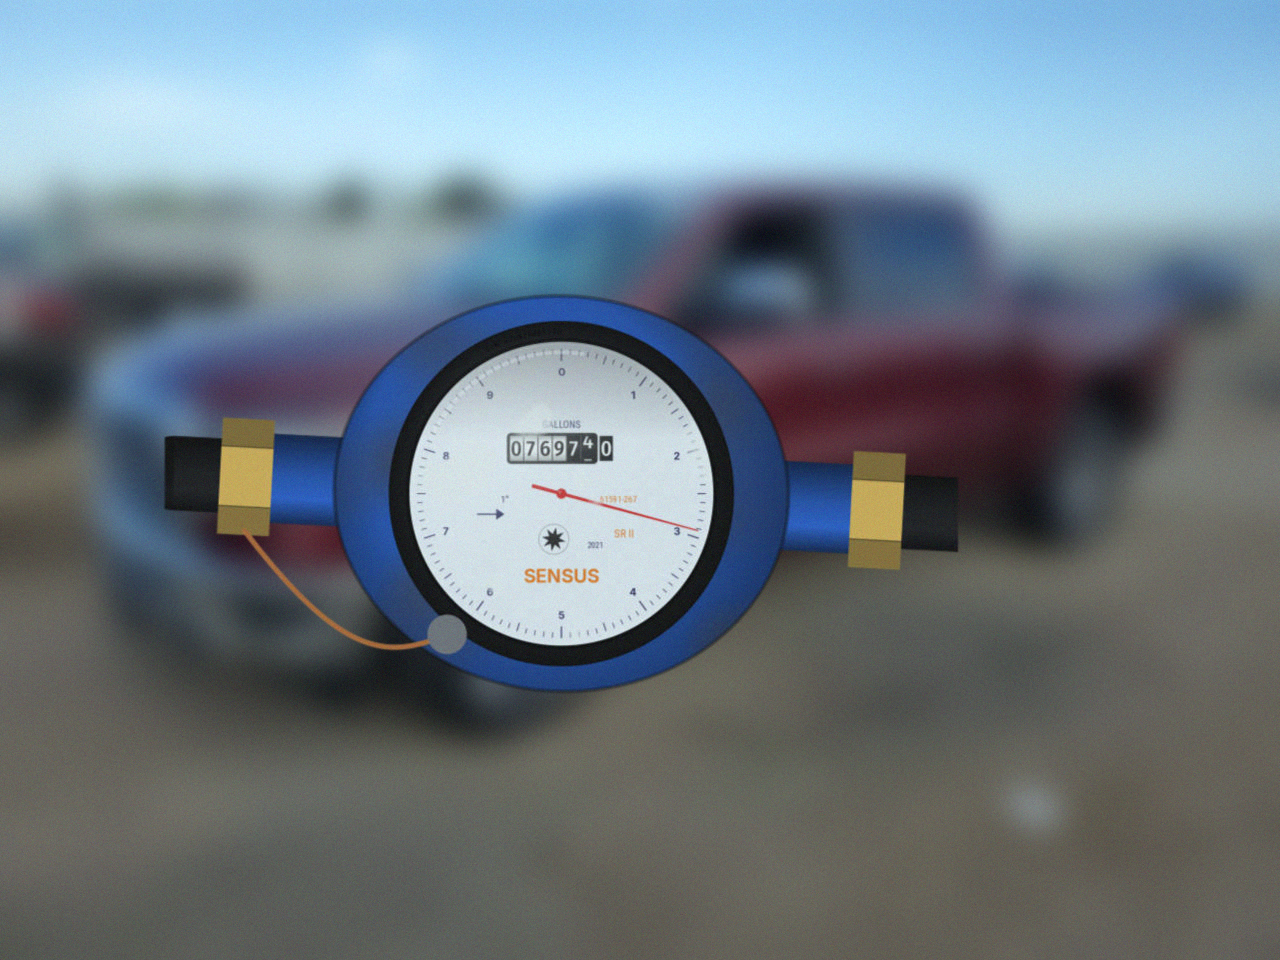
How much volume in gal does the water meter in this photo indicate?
769742.9 gal
